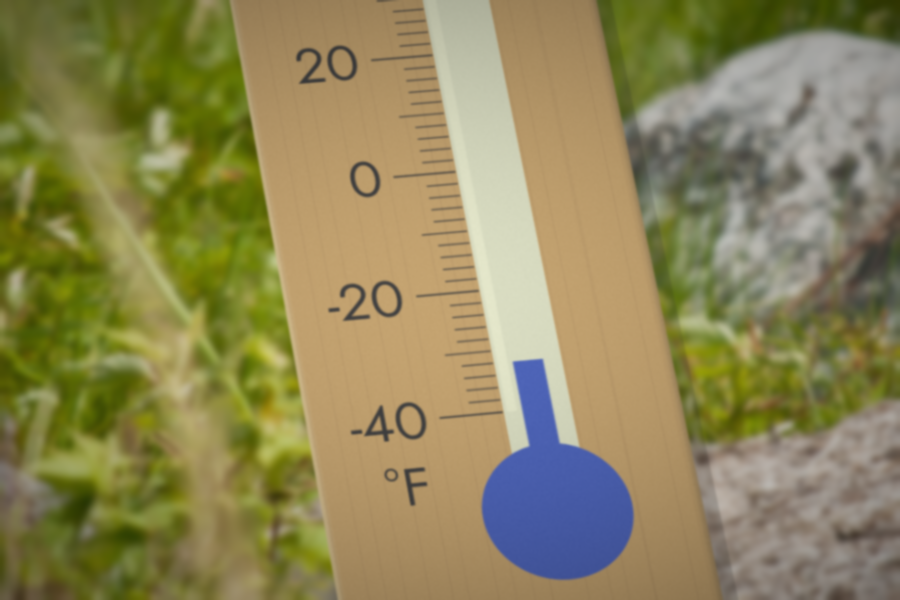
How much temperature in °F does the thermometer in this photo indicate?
-32 °F
